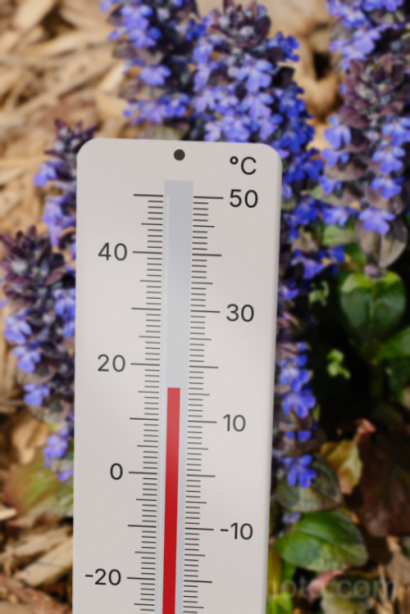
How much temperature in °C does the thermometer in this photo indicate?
16 °C
